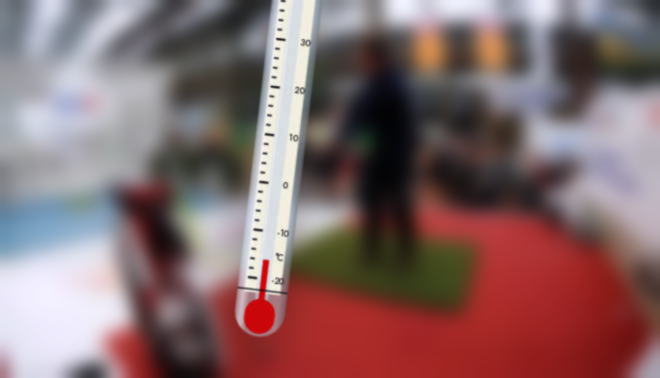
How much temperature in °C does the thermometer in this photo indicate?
-16 °C
